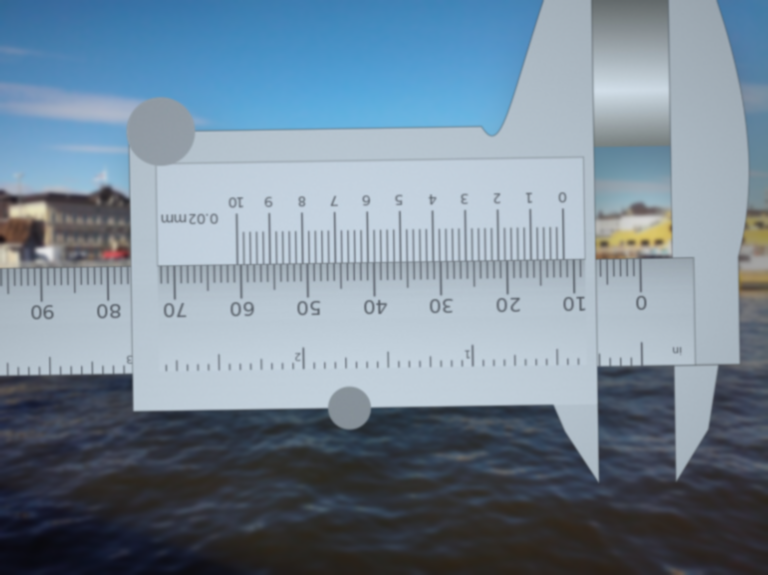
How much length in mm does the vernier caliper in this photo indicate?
11.5 mm
